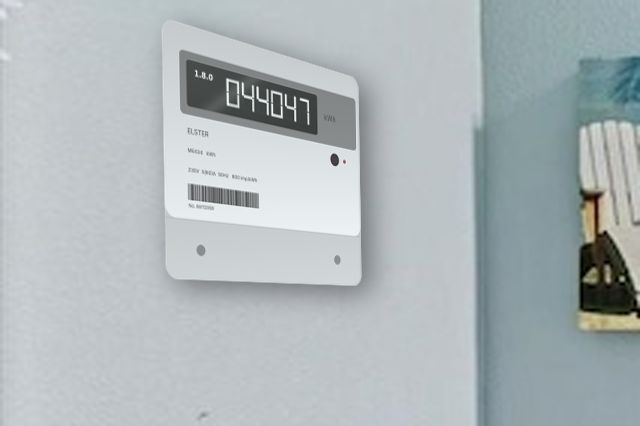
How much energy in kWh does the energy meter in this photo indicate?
44047 kWh
